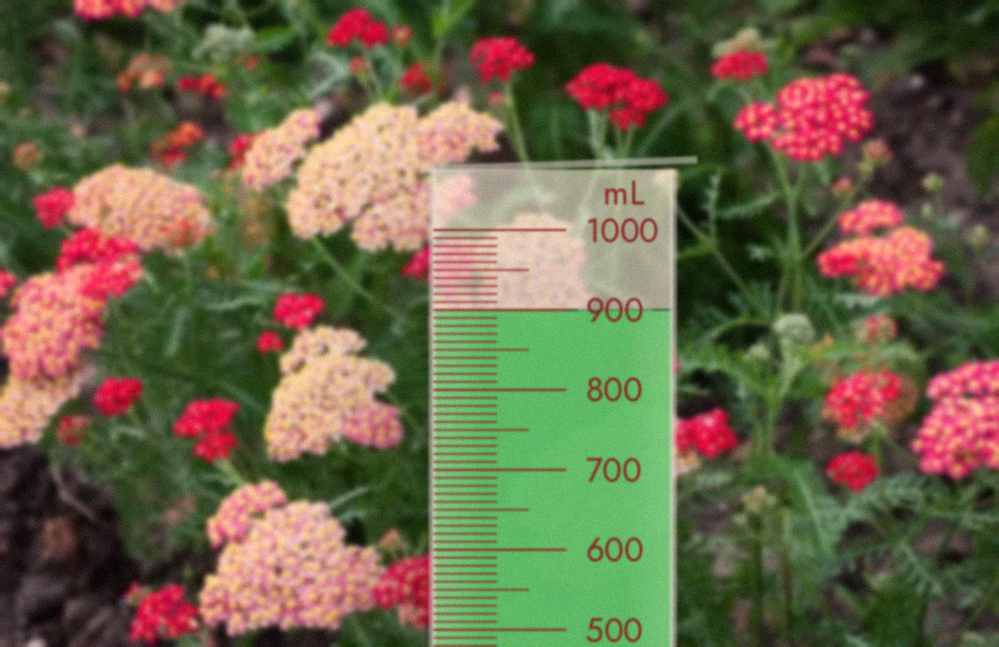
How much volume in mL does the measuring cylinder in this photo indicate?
900 mL
